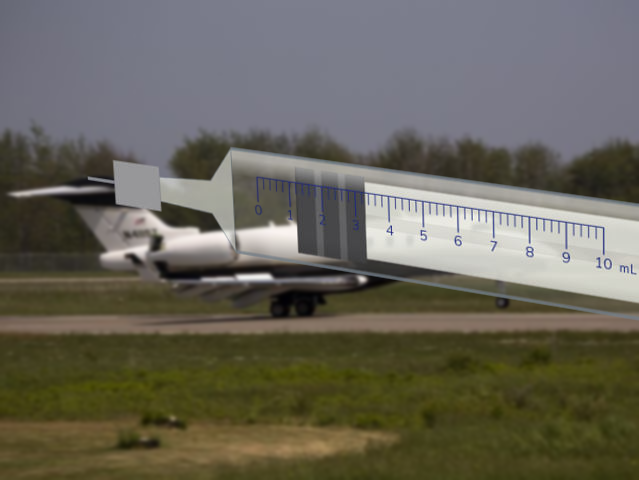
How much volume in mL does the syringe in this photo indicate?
1.2 mL
